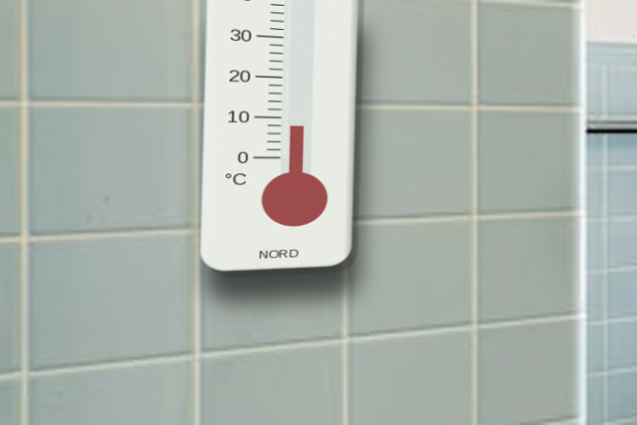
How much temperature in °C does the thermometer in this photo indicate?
8 °C
